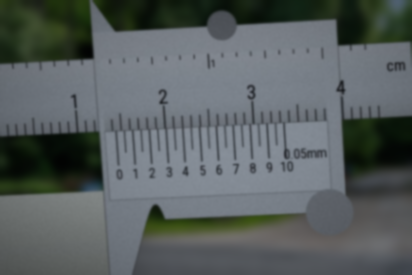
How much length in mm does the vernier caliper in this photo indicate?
14.4 mm
